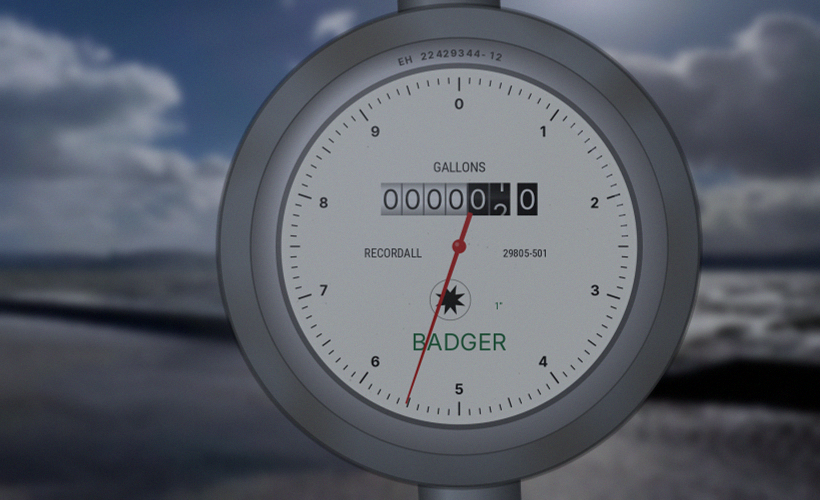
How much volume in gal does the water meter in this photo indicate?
15.5 gal
